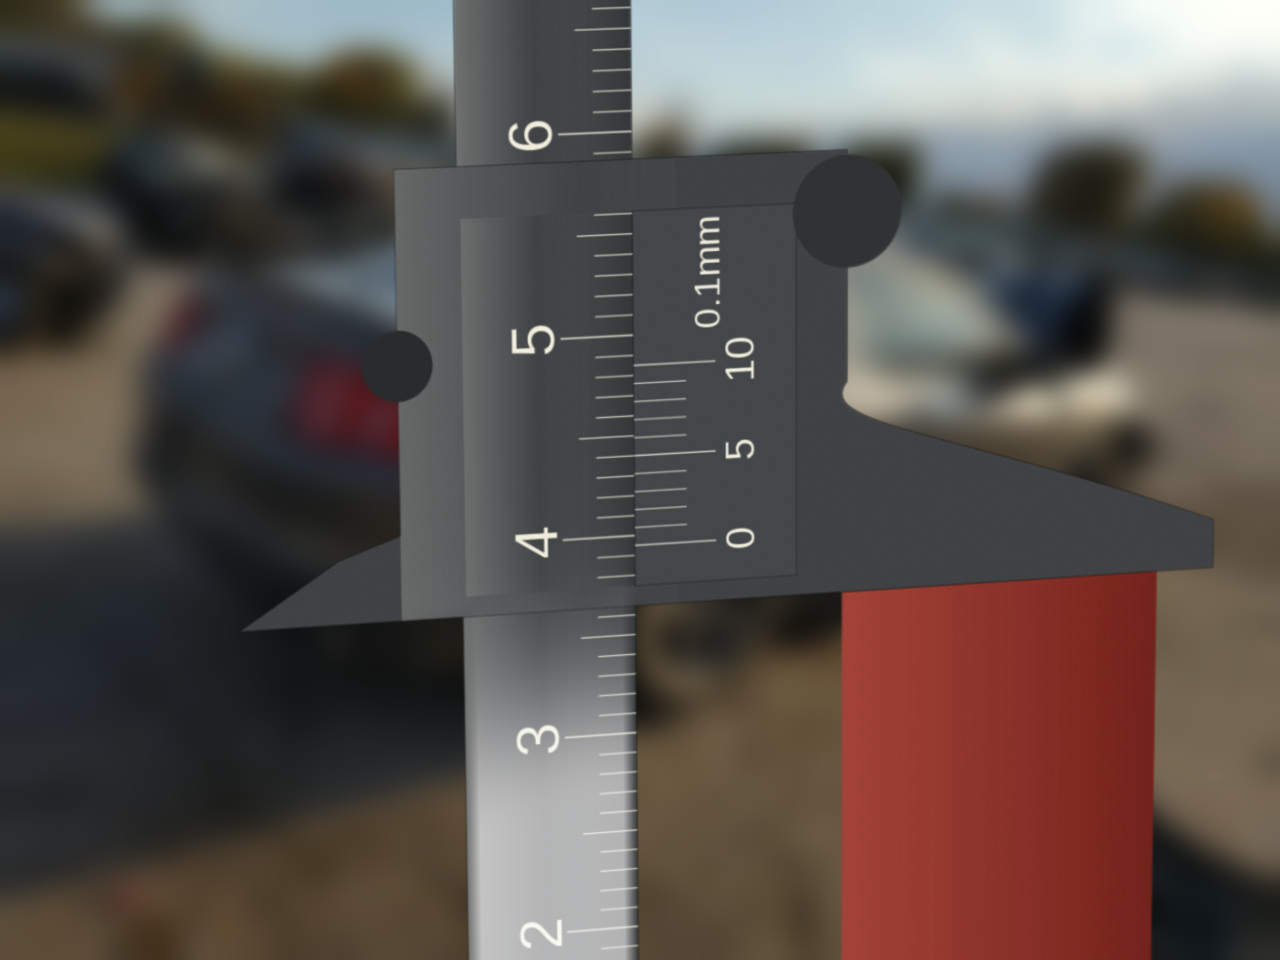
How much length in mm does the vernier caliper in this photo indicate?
39.5 mm
